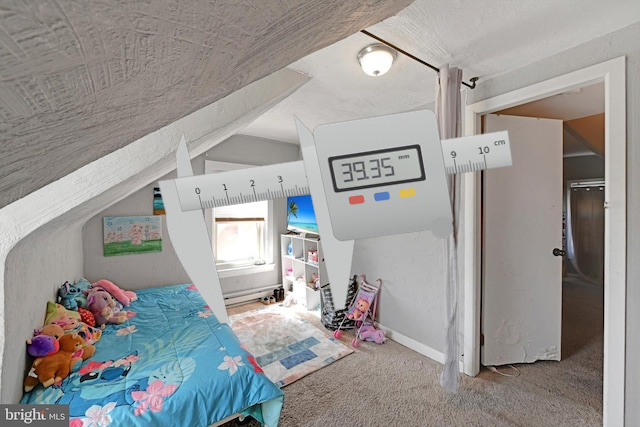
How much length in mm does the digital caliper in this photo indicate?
39.35 mm
